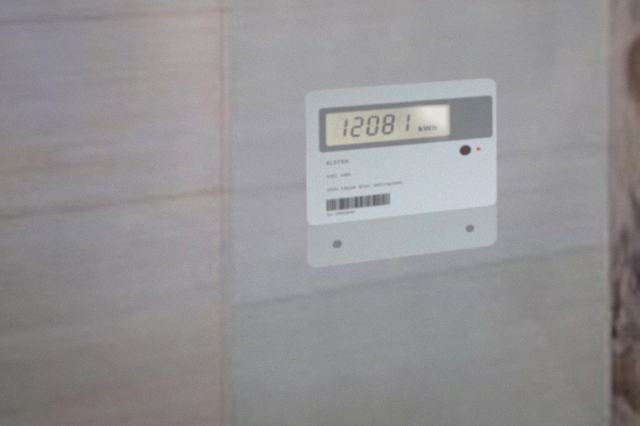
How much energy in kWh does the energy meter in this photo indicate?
12081 kWh
